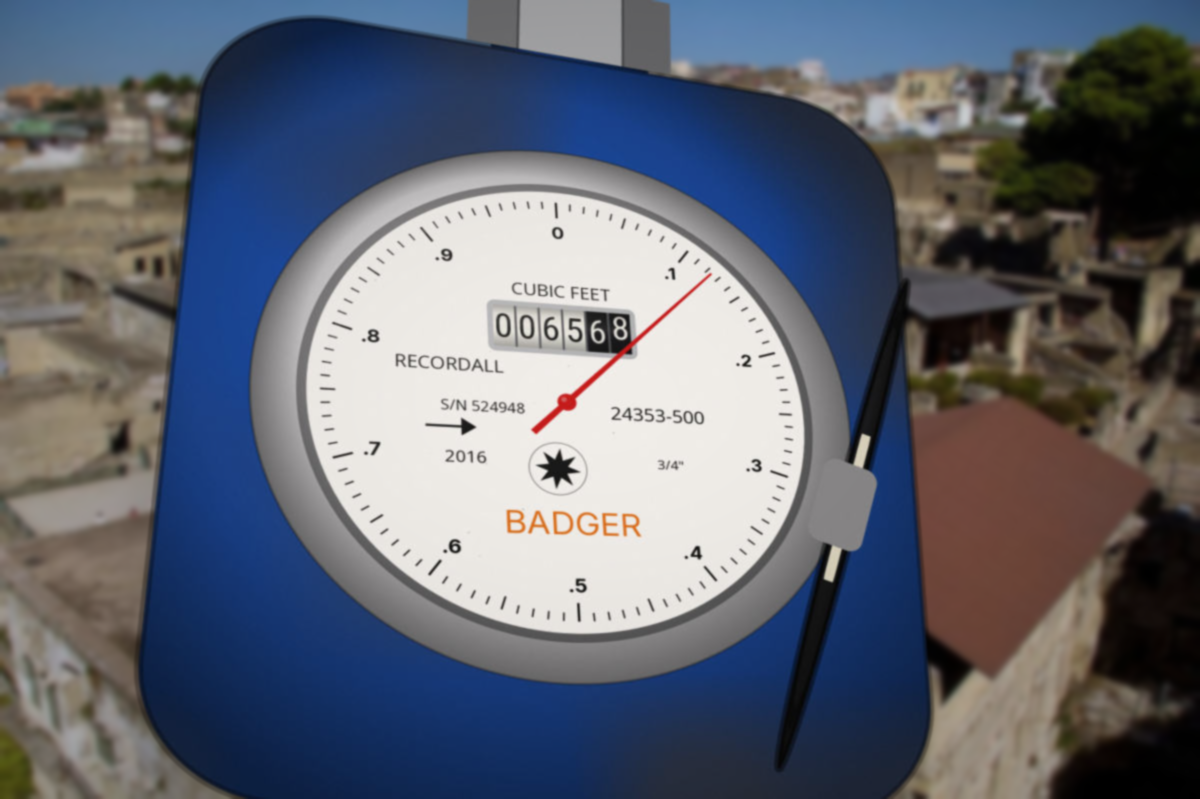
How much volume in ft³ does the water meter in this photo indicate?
6568.12 ft³
